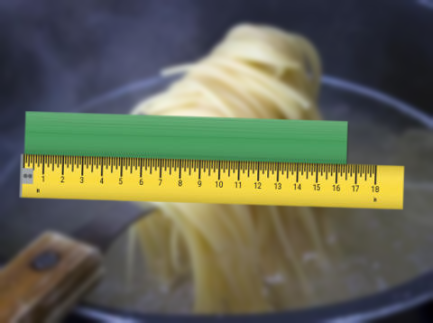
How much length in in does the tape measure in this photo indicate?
16.5 in
